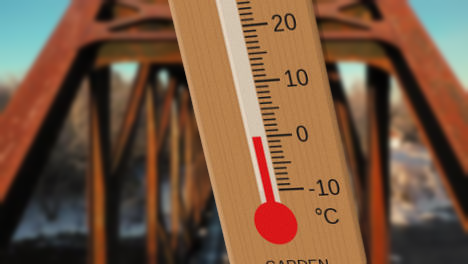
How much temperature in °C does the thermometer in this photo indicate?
0 °C
